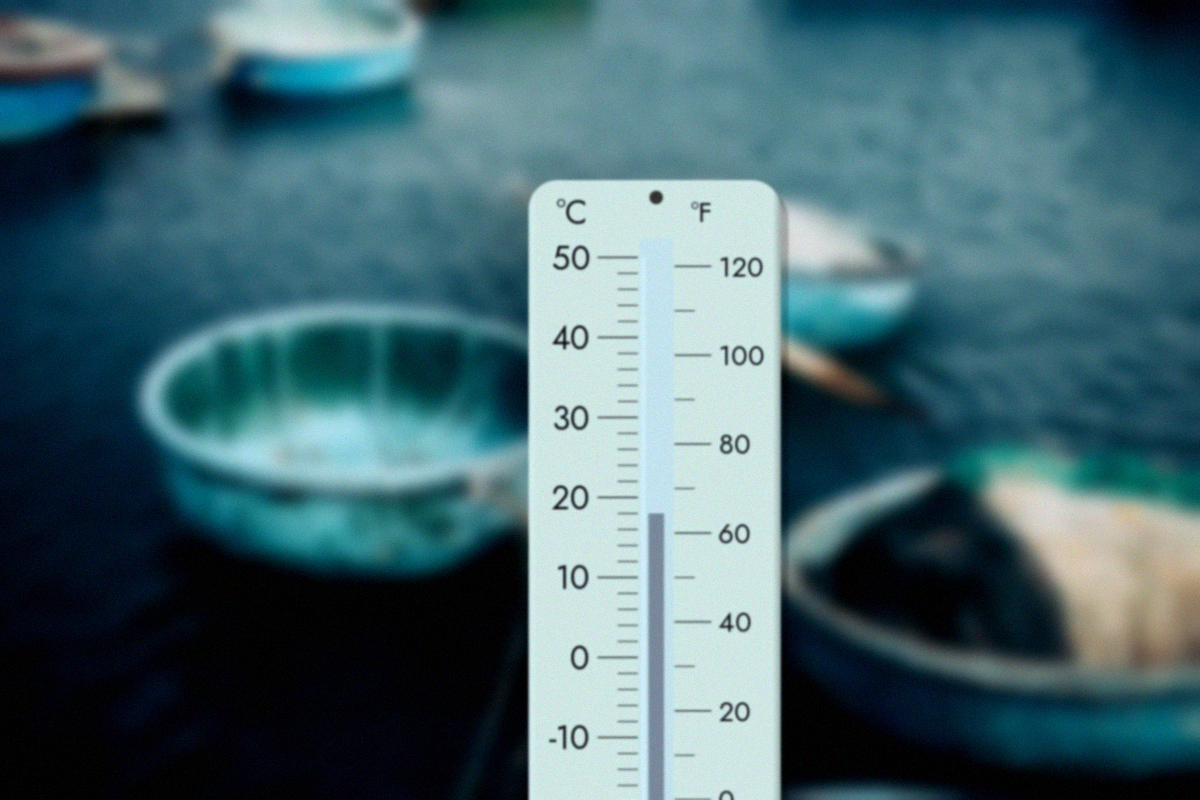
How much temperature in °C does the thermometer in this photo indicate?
18 °C
